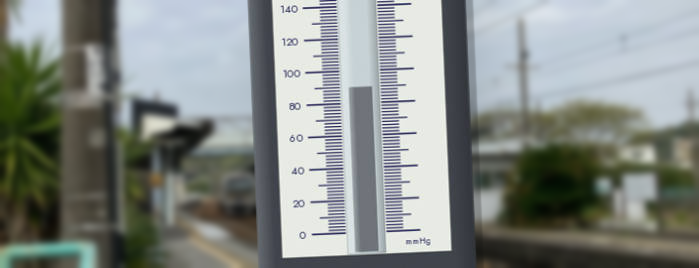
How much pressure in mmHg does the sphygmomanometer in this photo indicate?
90 mmHg
